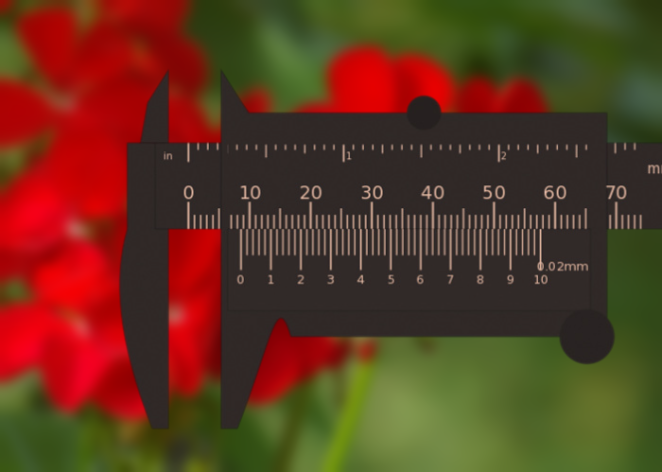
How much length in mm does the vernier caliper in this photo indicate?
8.6 mm
